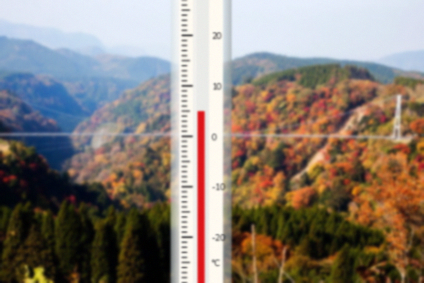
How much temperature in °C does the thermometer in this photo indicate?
5 °C
